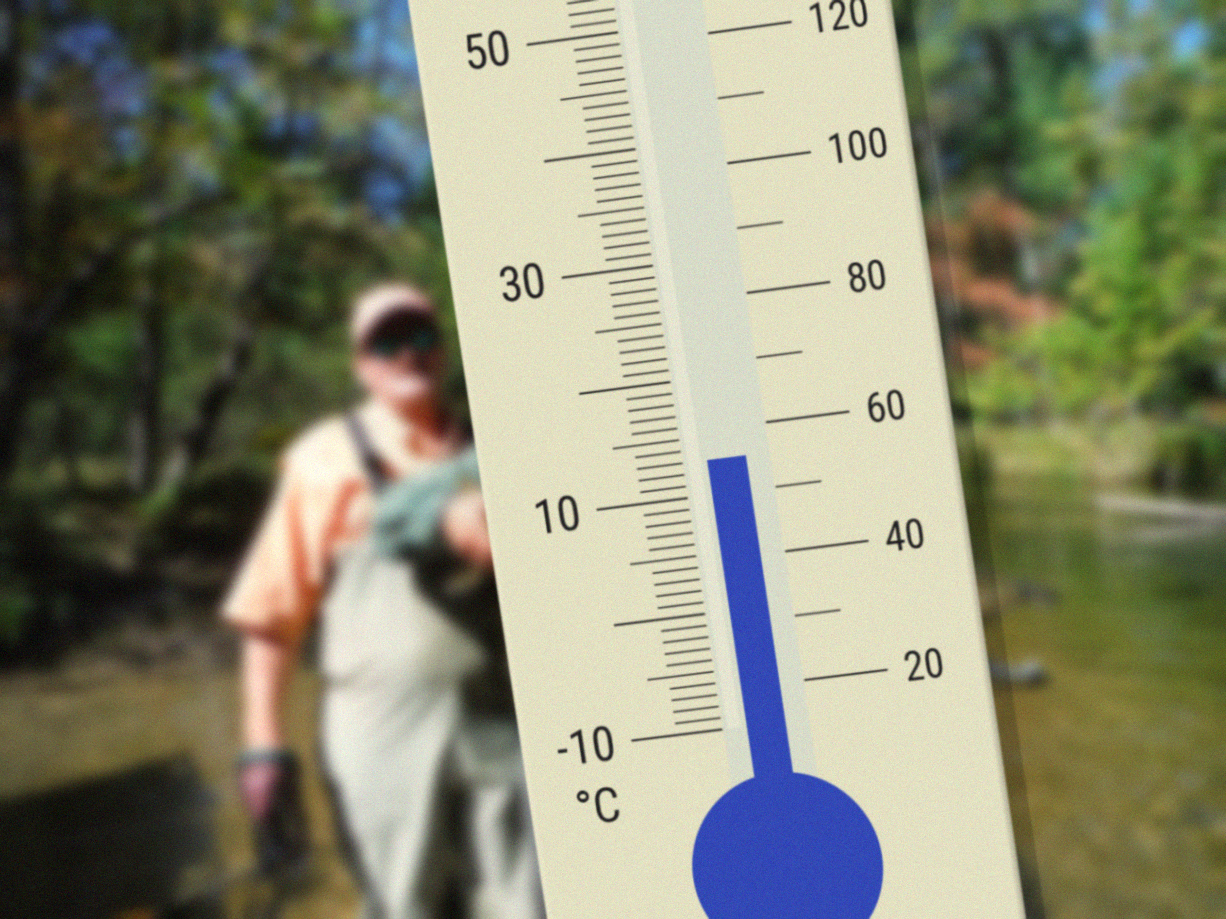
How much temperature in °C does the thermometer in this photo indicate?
13 °C
